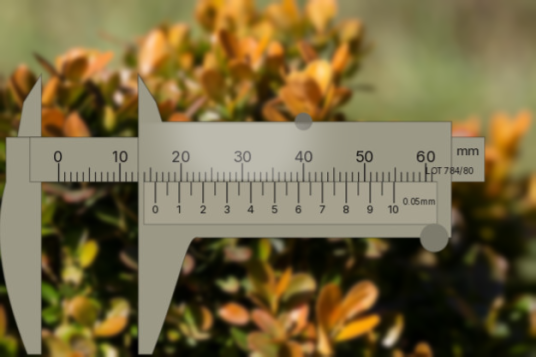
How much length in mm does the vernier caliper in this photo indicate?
15.8 mm
